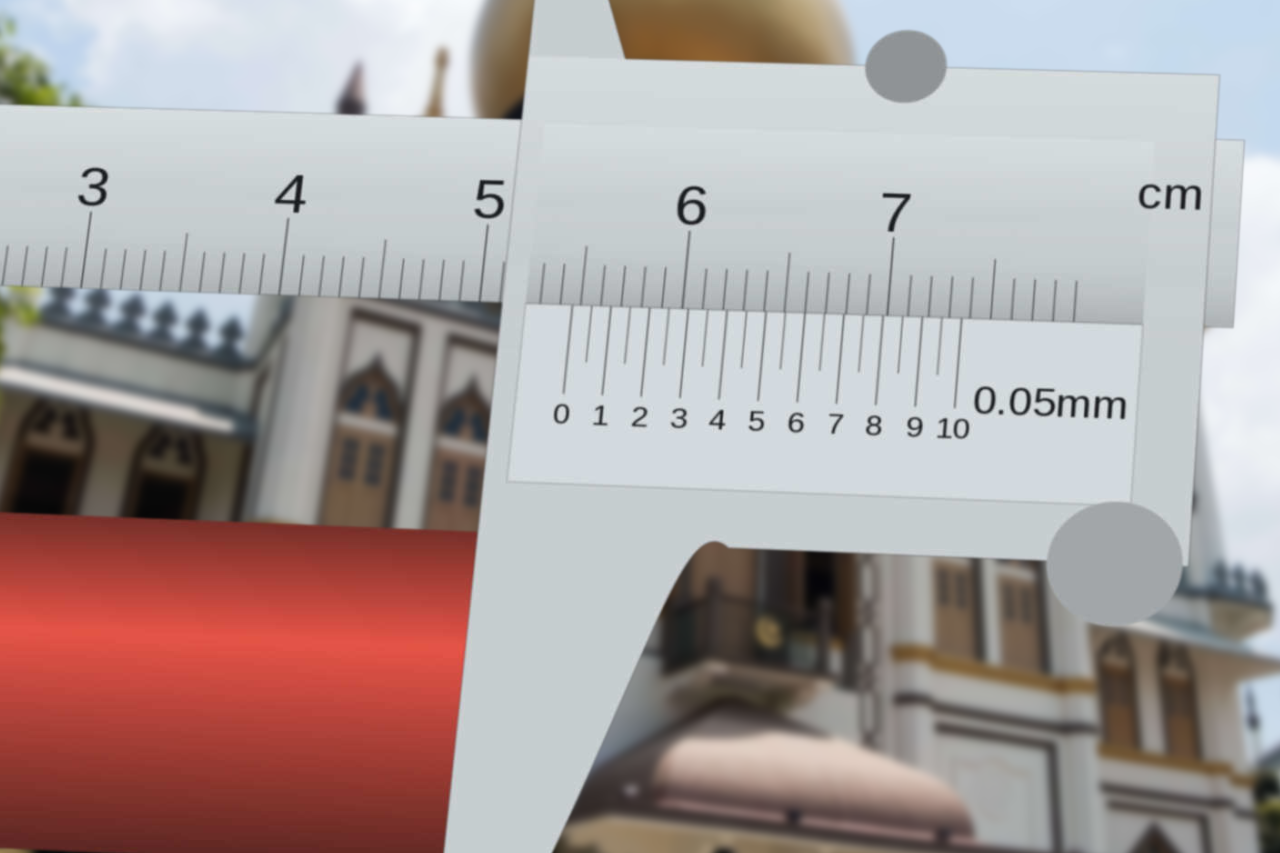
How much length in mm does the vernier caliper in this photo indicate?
54.6 mm
